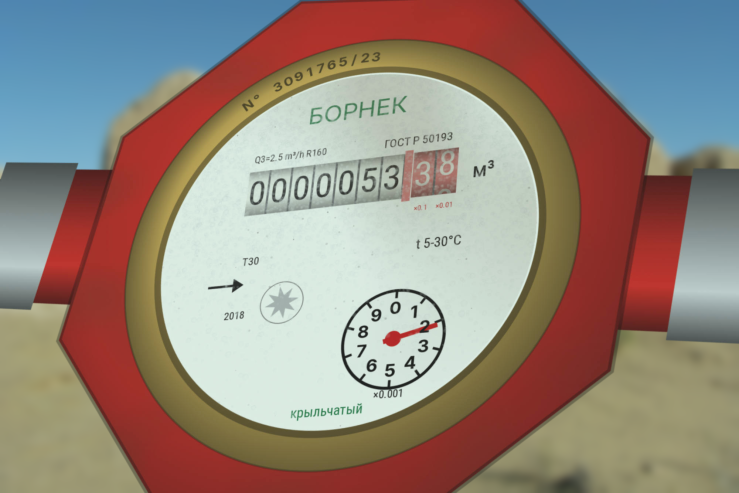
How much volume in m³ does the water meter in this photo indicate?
53.382 m³
